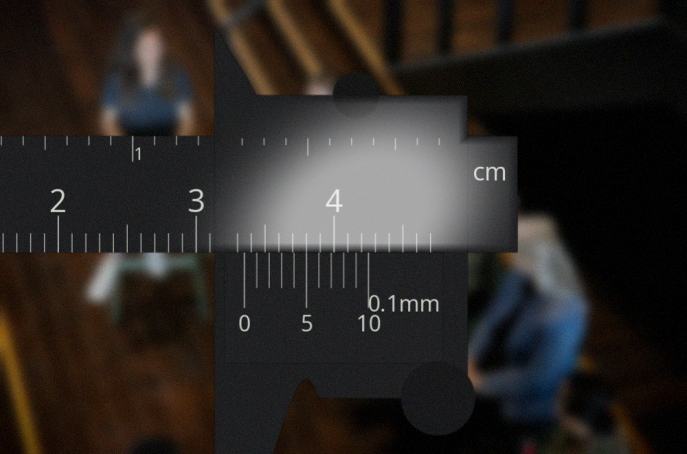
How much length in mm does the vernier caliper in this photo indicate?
33.5 mm
